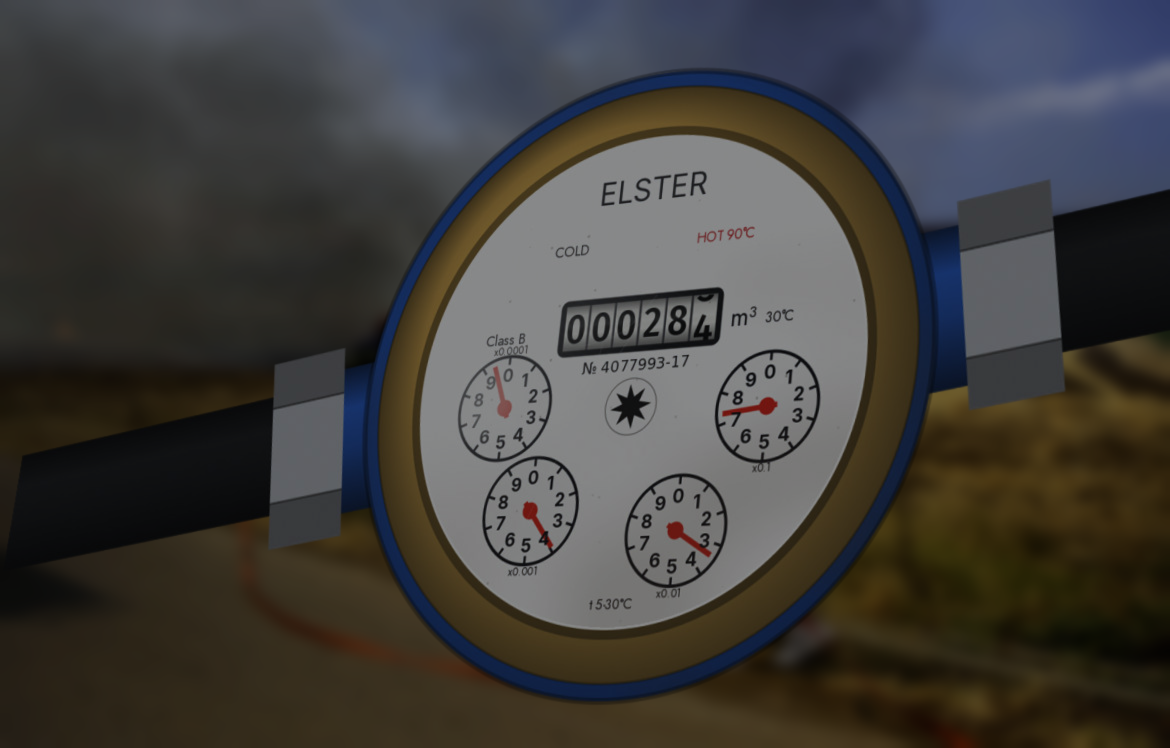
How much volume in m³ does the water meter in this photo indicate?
283.7339 m³
